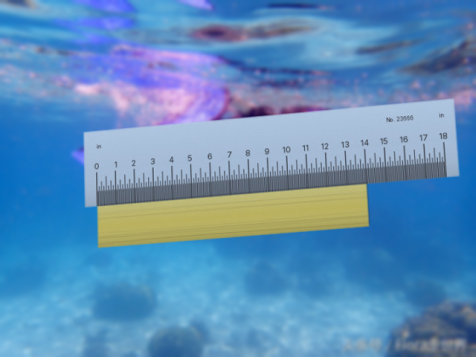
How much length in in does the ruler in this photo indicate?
14 in
